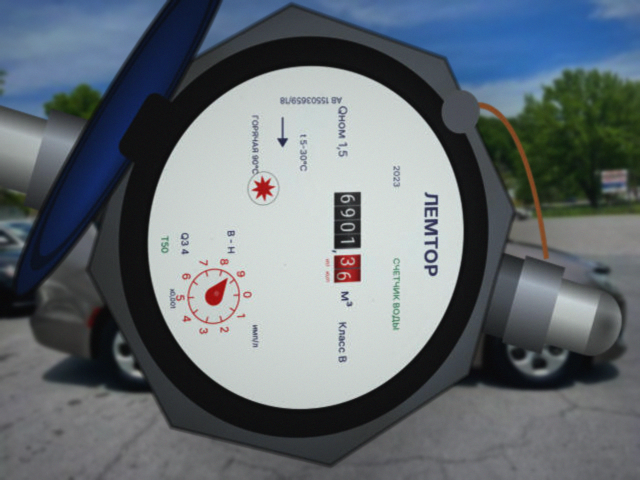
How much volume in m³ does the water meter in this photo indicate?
6901.358 m³
